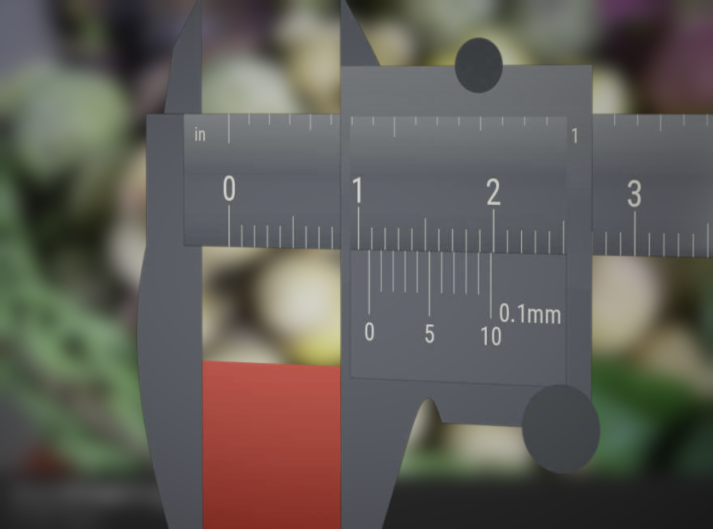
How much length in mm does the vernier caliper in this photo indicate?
10.8 mm
